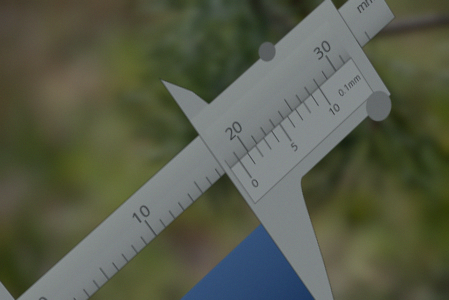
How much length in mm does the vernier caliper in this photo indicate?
19.0 mm
